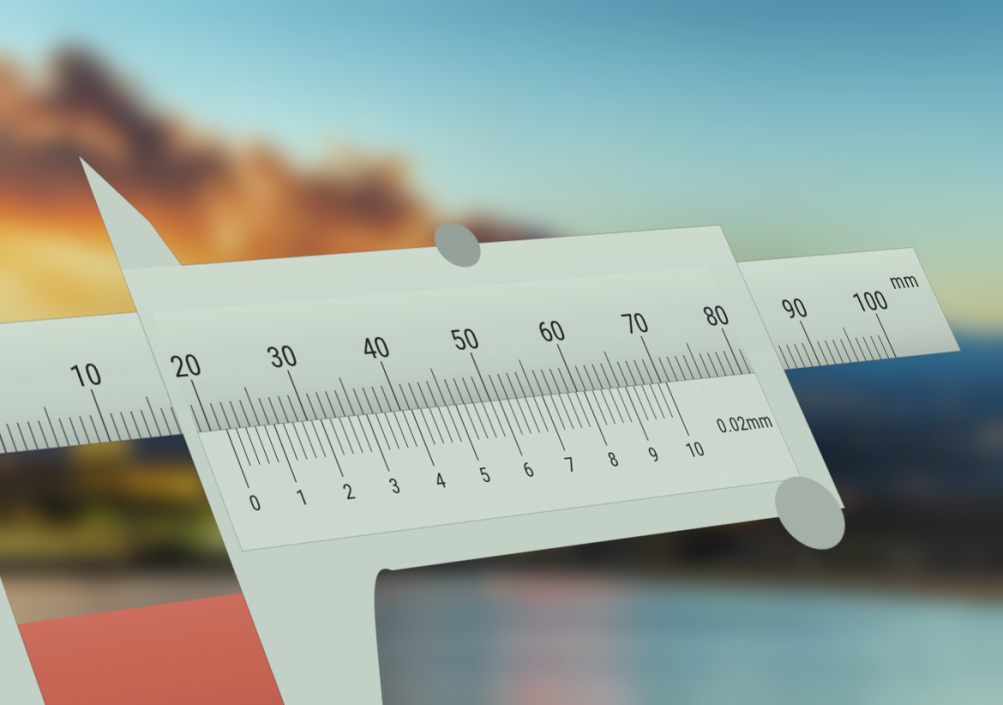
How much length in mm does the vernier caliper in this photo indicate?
21.6 mm
